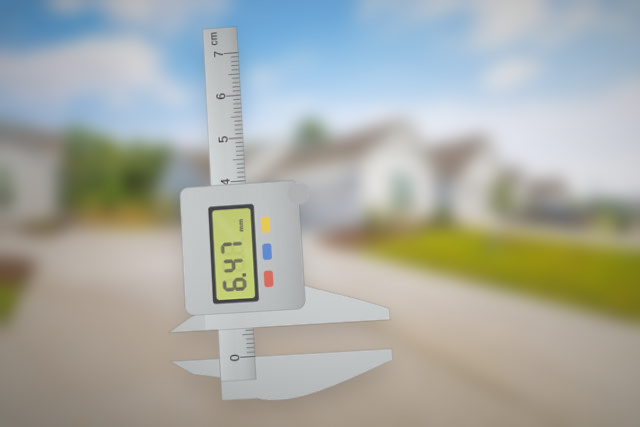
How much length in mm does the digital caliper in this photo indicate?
6.47 mm
